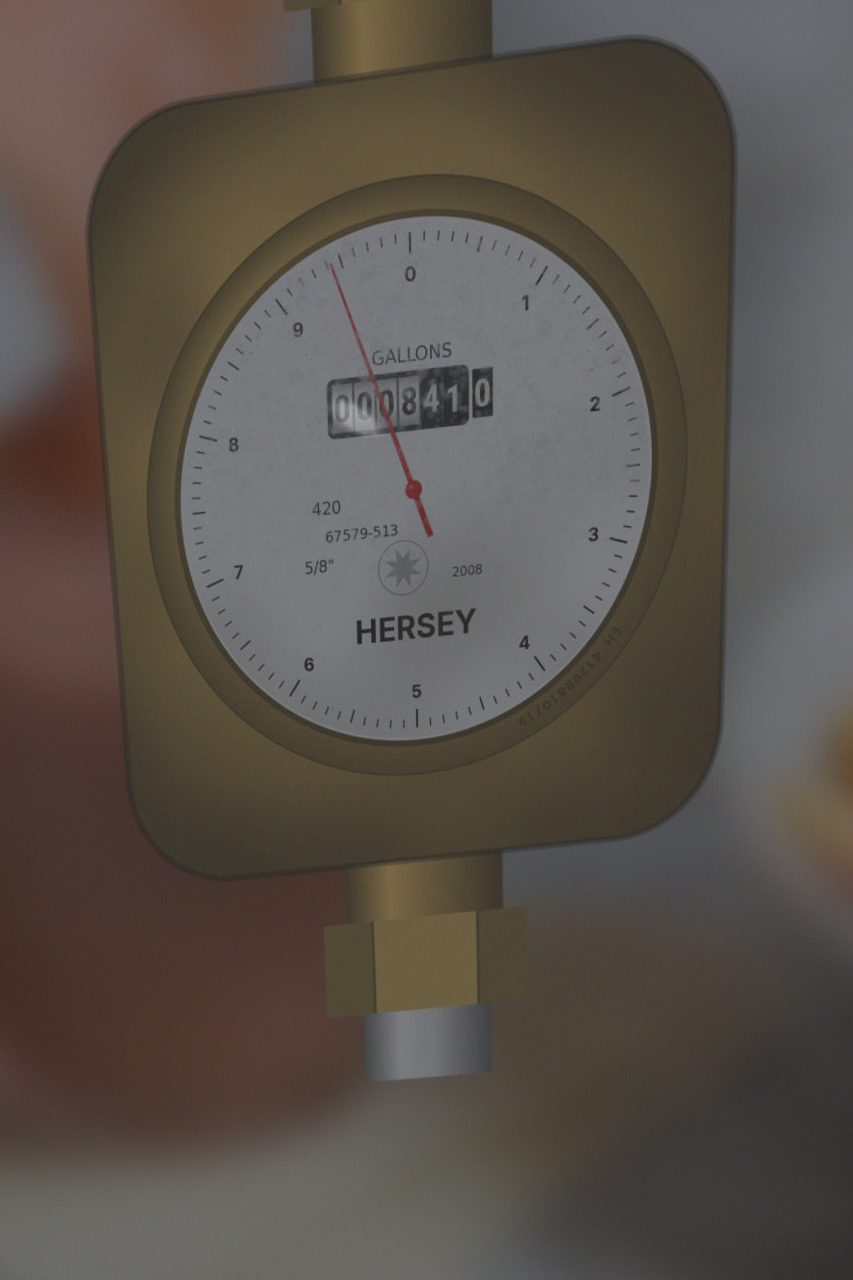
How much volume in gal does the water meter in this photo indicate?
8409.4 gal
